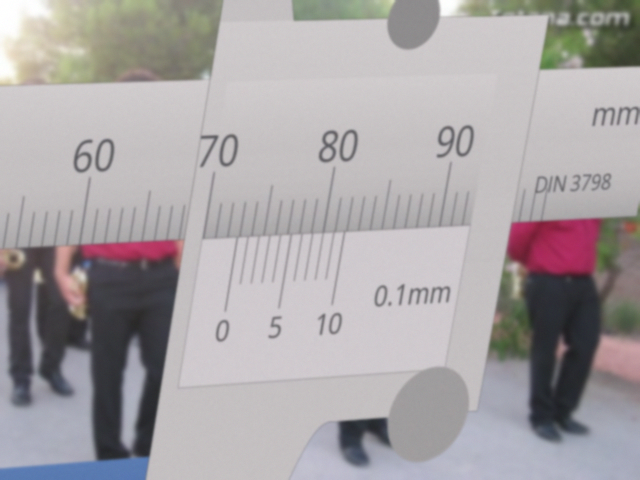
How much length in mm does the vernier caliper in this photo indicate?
72.8 mm
